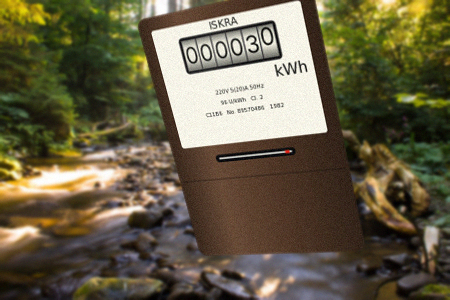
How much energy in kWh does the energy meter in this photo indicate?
30 kWh
